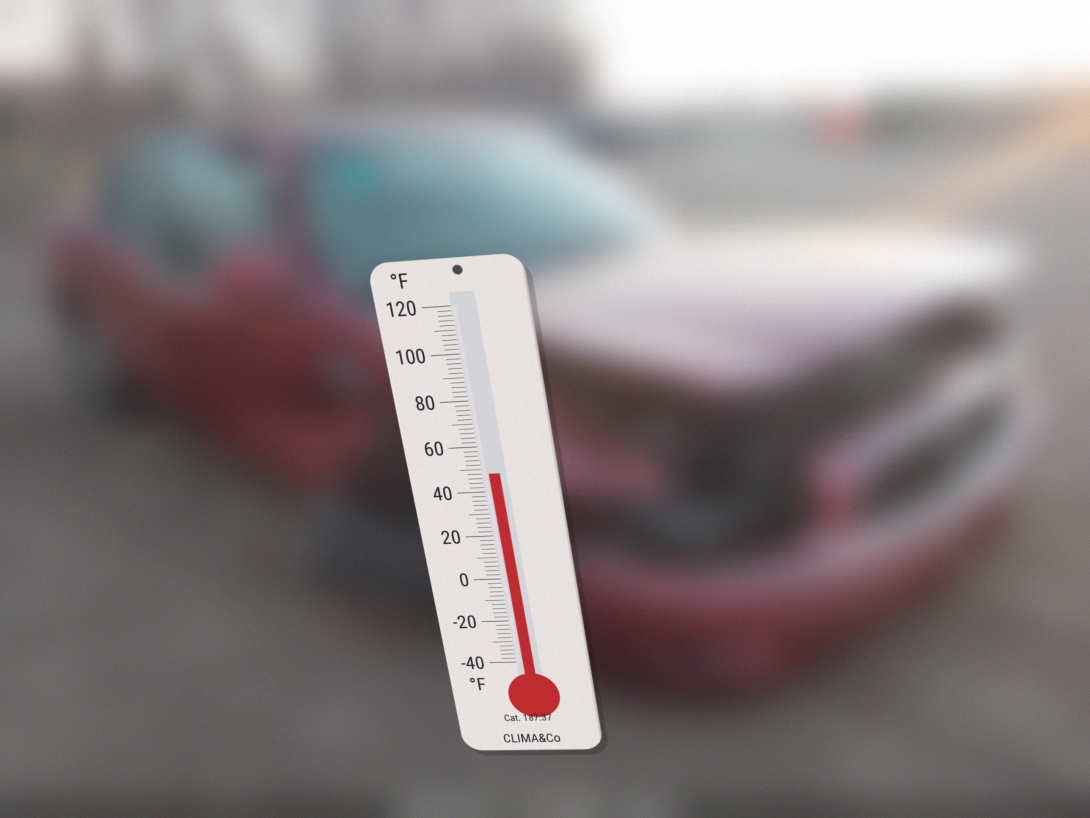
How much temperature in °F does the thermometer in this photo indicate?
48 °F
